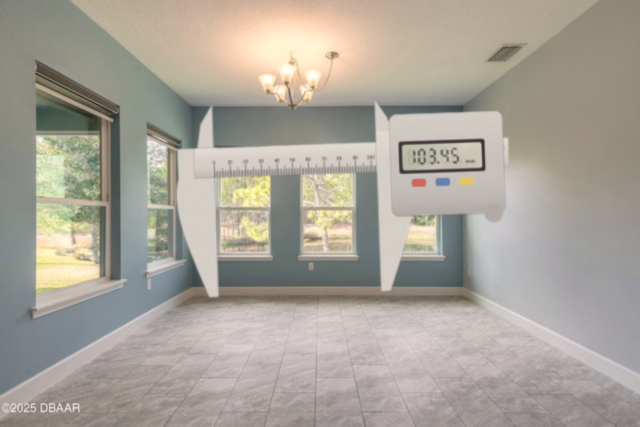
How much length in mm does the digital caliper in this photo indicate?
103.45 mm
